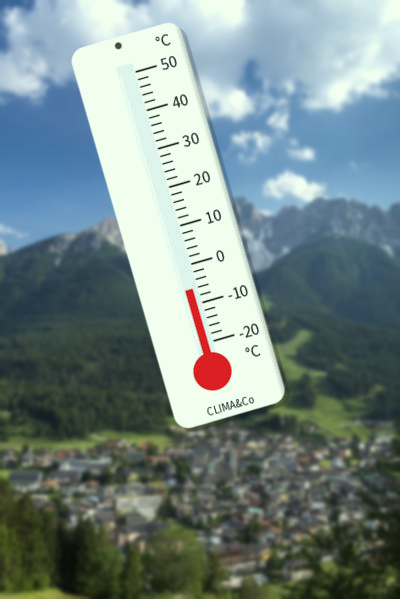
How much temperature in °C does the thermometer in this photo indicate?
-6 °C
